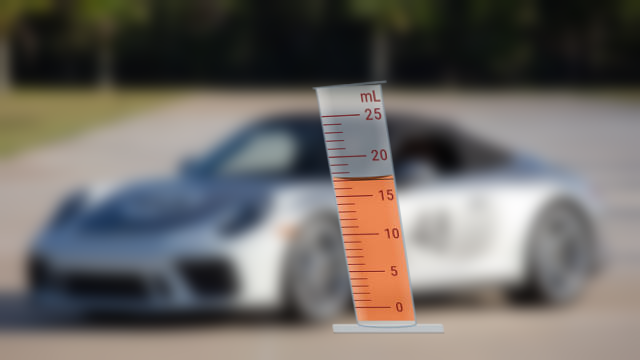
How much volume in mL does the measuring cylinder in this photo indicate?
17 mL
